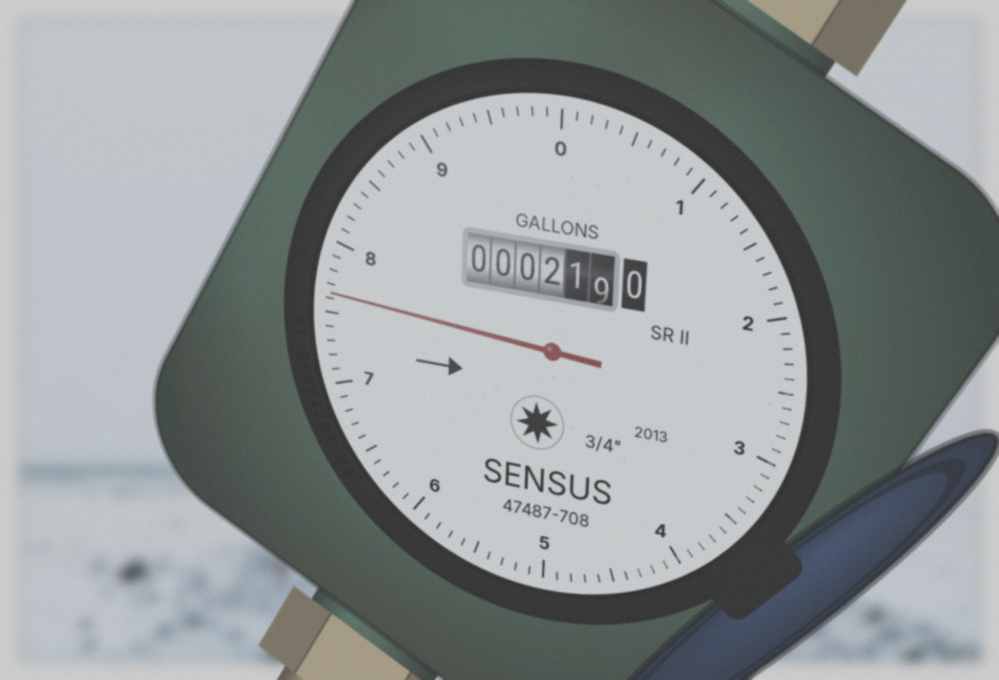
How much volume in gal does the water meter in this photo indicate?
2187.6 gal
